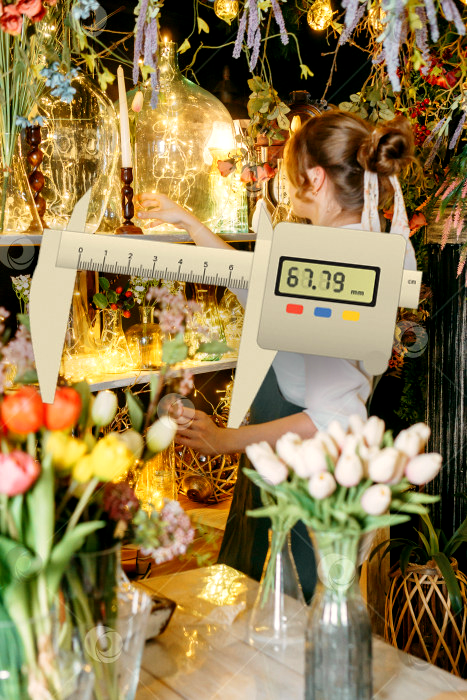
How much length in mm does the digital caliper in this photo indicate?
67.79 mm
